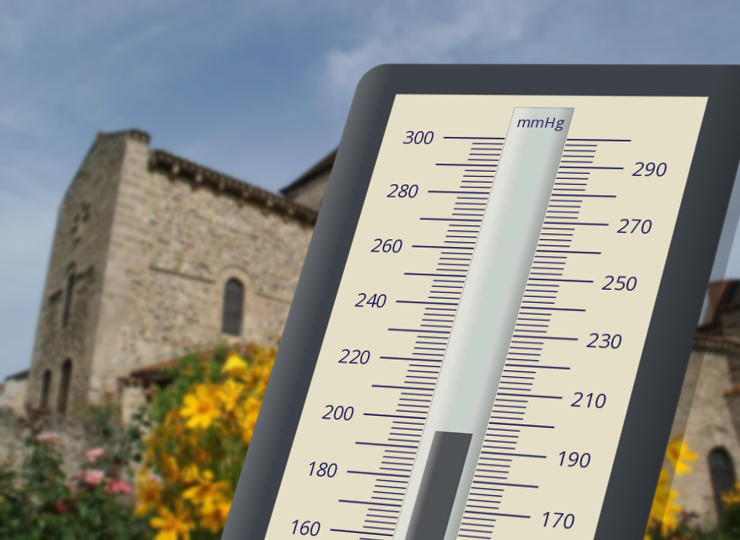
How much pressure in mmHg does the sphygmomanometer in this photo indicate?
196 mmHg
